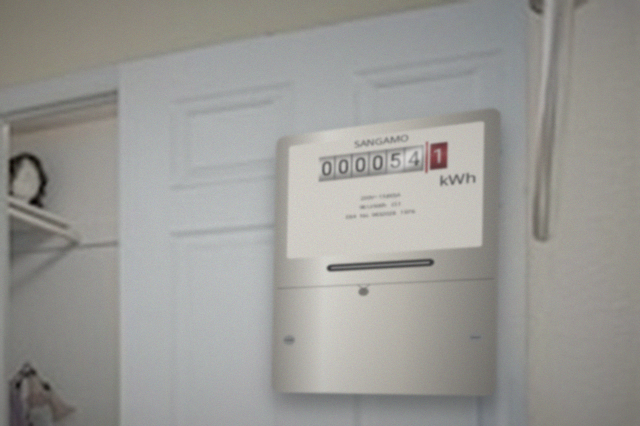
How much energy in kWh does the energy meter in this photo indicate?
54.1 kWh
